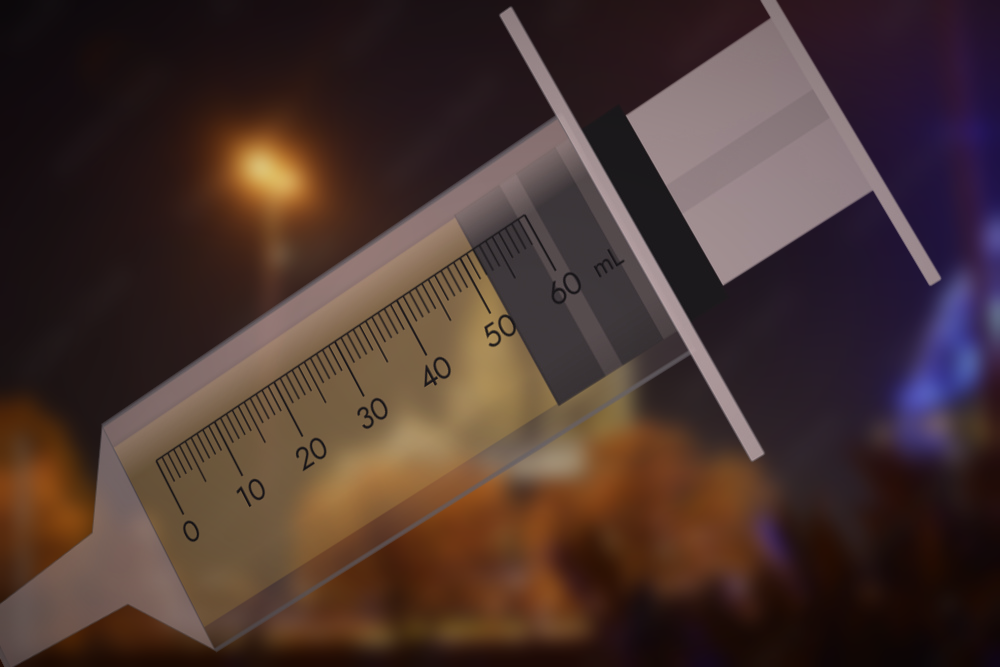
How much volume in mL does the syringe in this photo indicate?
52 mL
